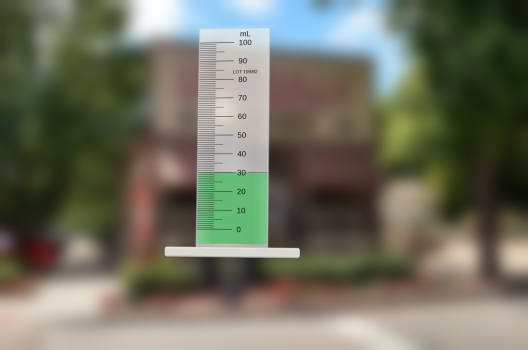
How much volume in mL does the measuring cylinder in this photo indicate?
30 mL
